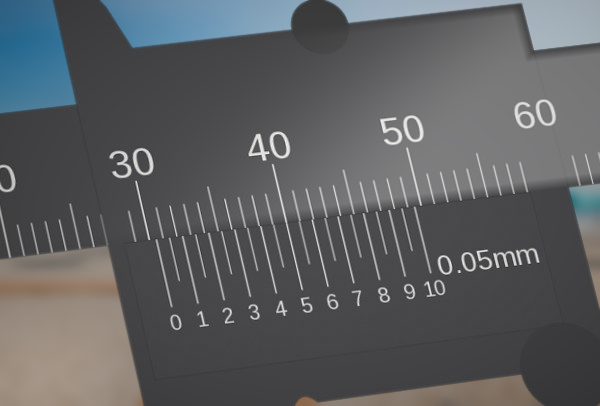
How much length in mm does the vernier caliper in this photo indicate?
30.5 mm
